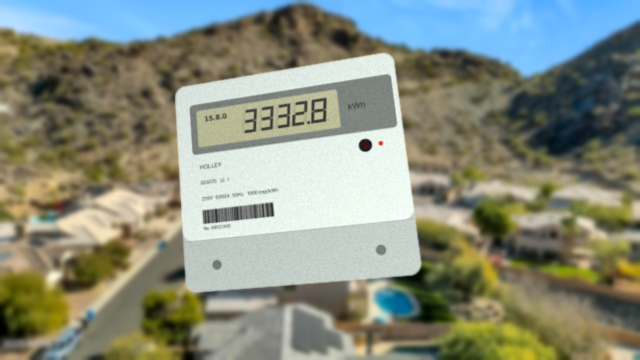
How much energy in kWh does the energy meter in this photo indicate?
3332.8 kWh
